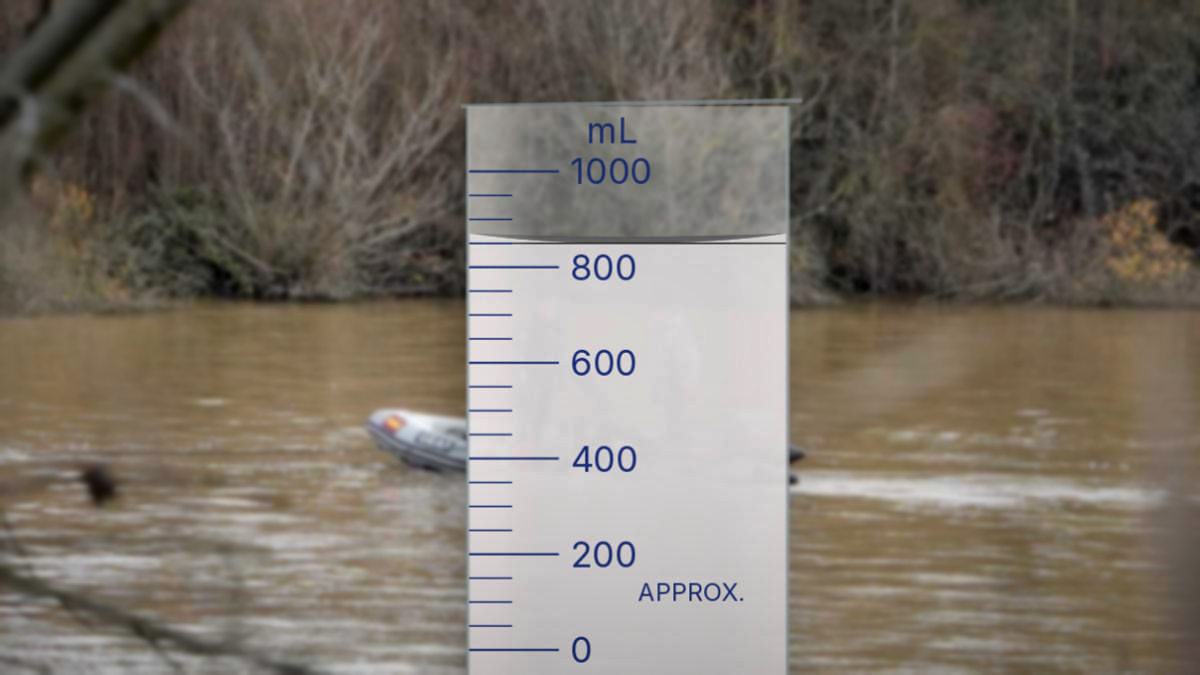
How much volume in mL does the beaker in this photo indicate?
850 mL
